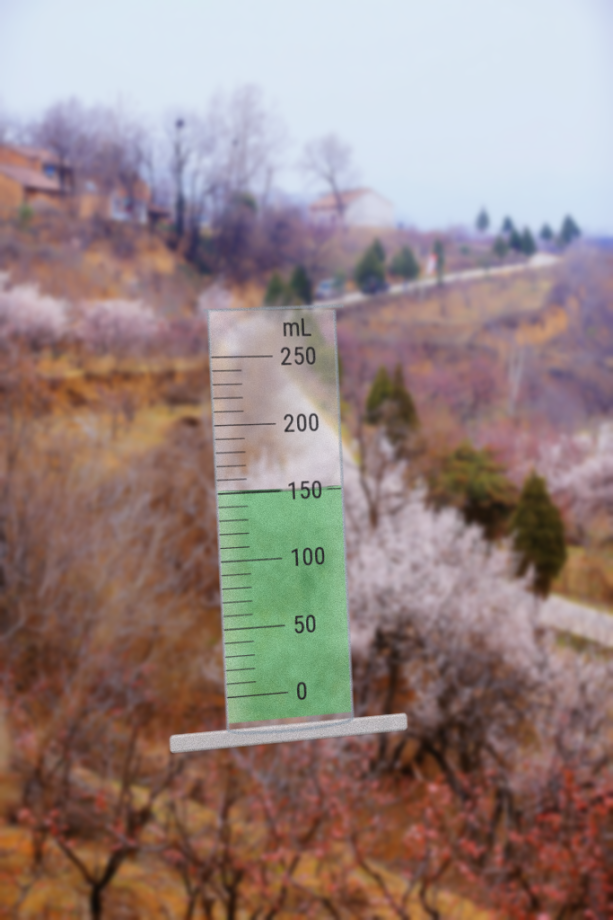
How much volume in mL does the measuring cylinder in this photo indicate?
150 mL
